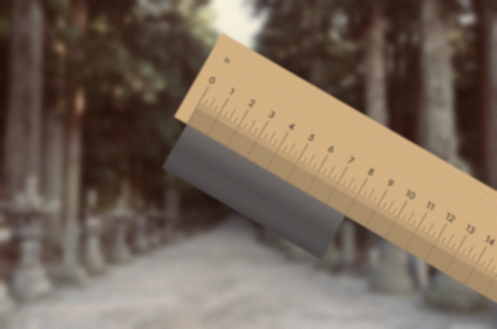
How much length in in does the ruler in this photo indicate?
8 in
